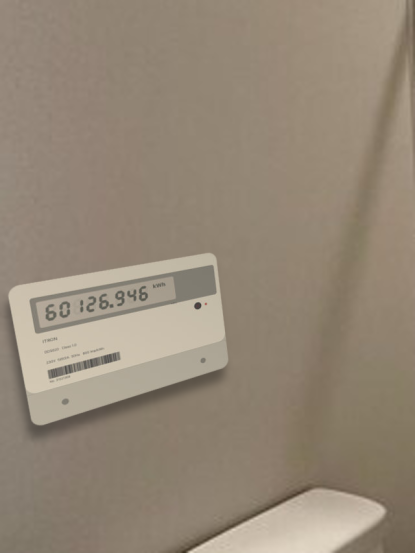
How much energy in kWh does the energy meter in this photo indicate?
60126.946 kWh
